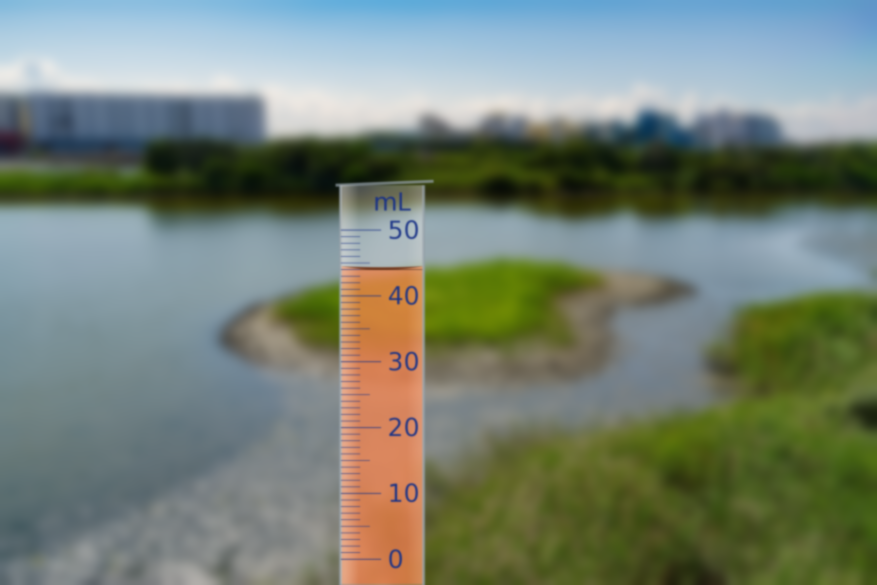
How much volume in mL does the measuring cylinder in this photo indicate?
44 mL
